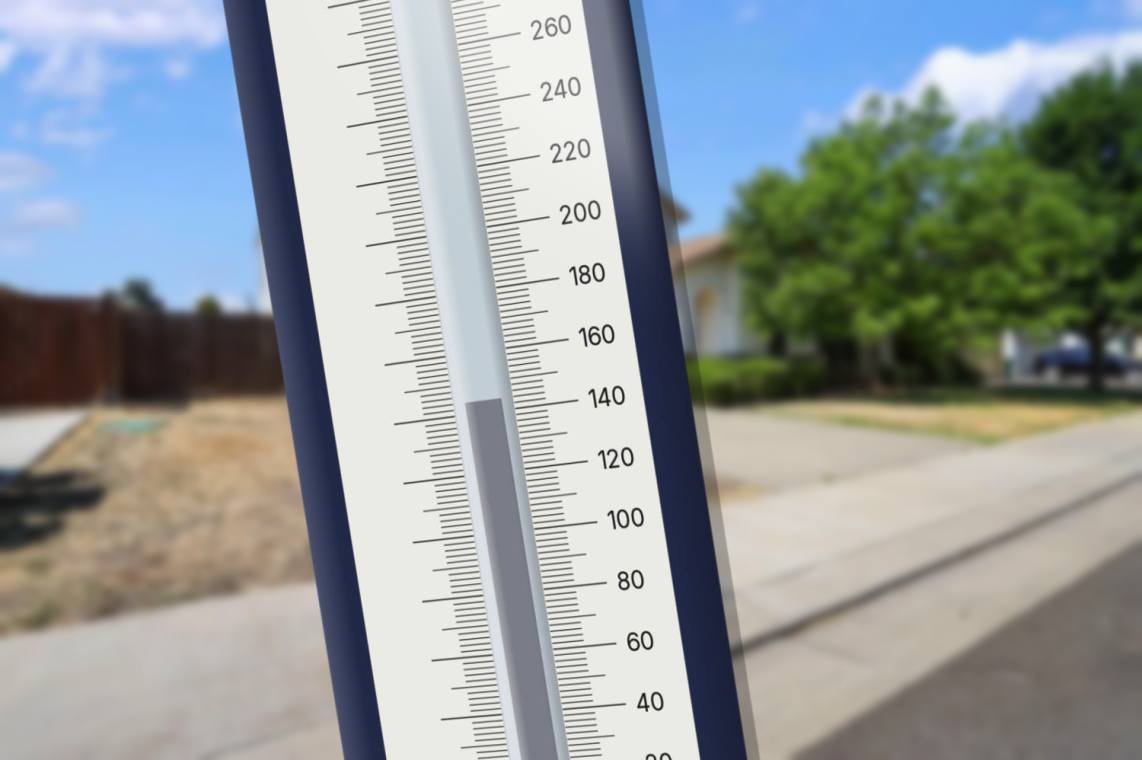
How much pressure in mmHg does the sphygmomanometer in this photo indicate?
144 mmHg
